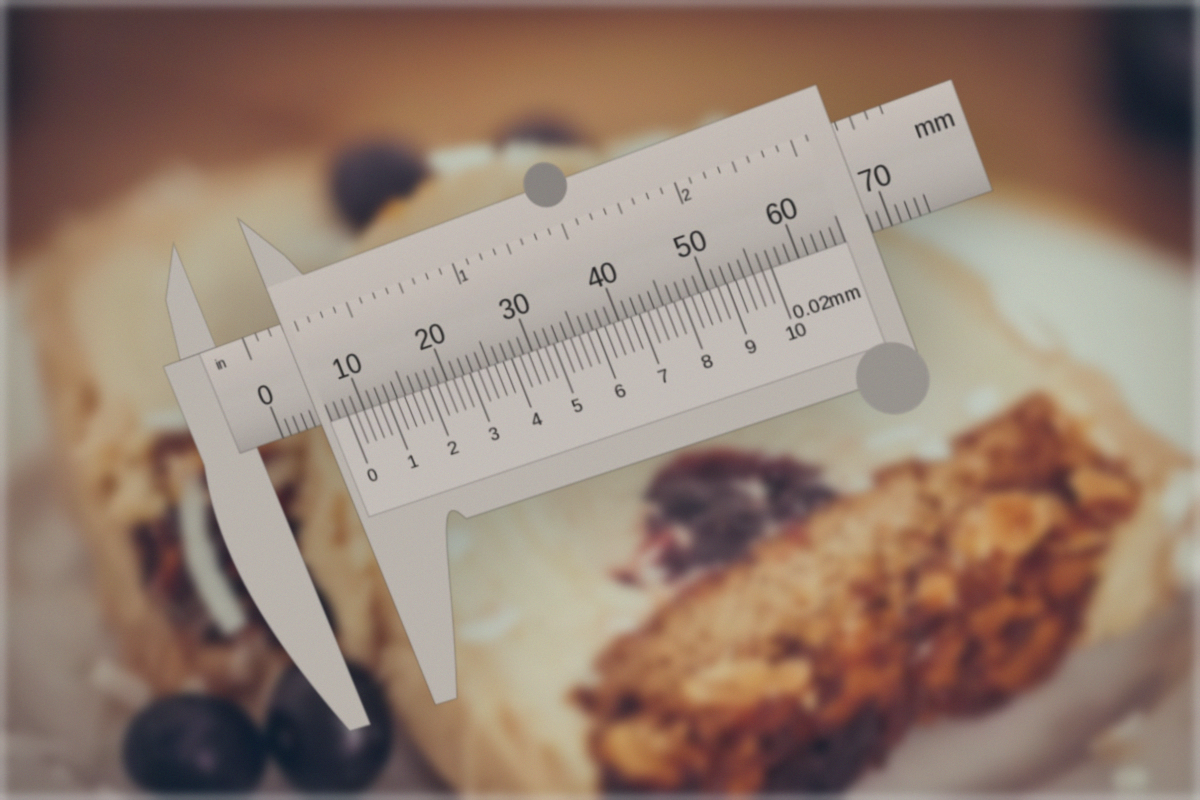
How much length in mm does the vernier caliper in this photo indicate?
8.0 mm
